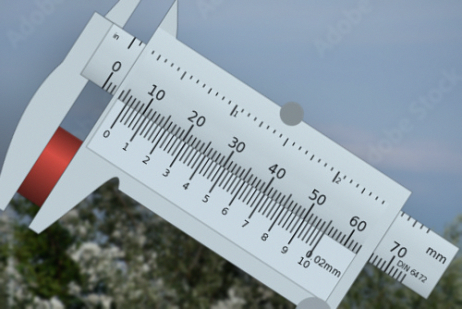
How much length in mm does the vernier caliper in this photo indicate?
6.0 mm
